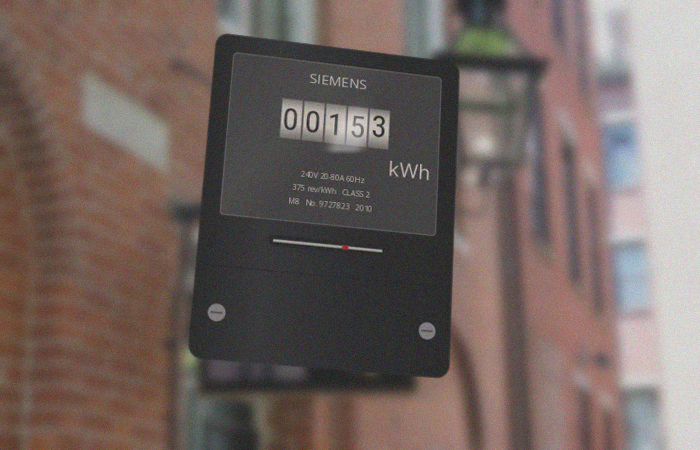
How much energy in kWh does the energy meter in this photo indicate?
153 kWh
